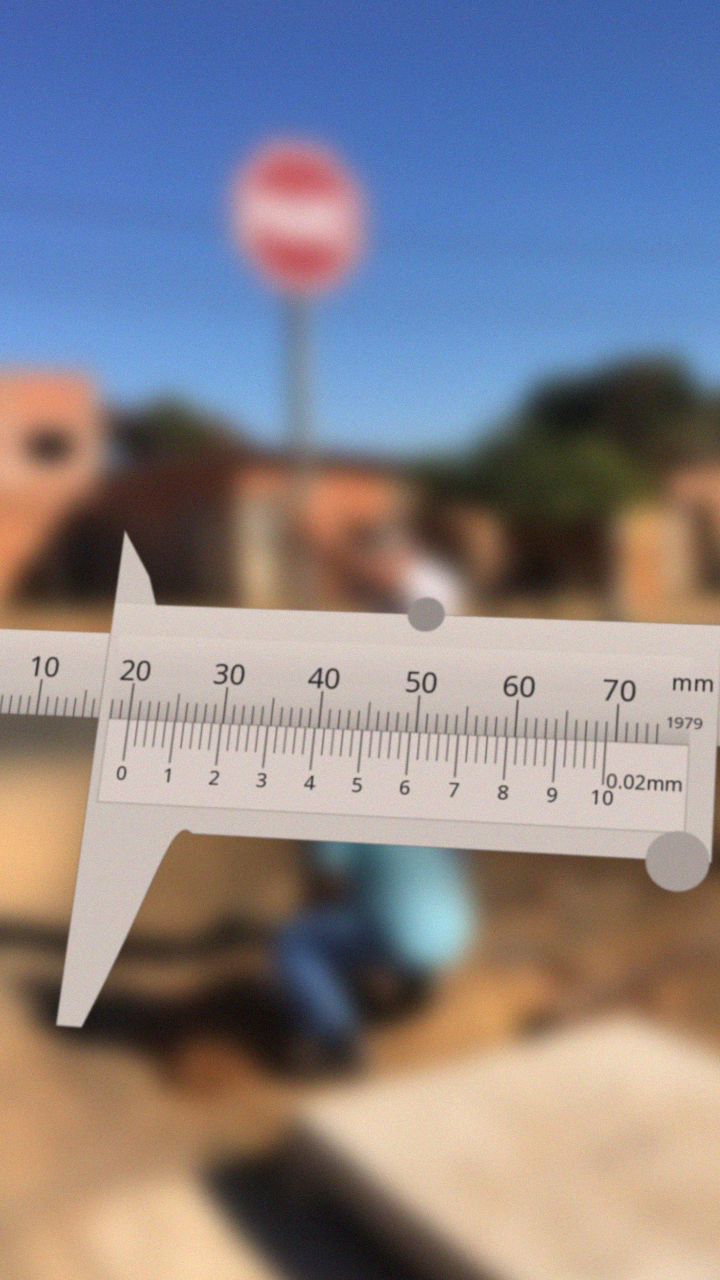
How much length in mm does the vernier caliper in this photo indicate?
20.0 mm
